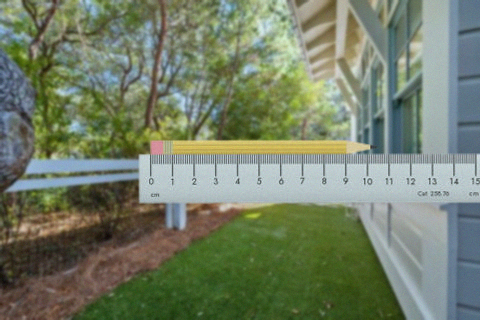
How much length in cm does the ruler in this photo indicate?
10.5 cm
